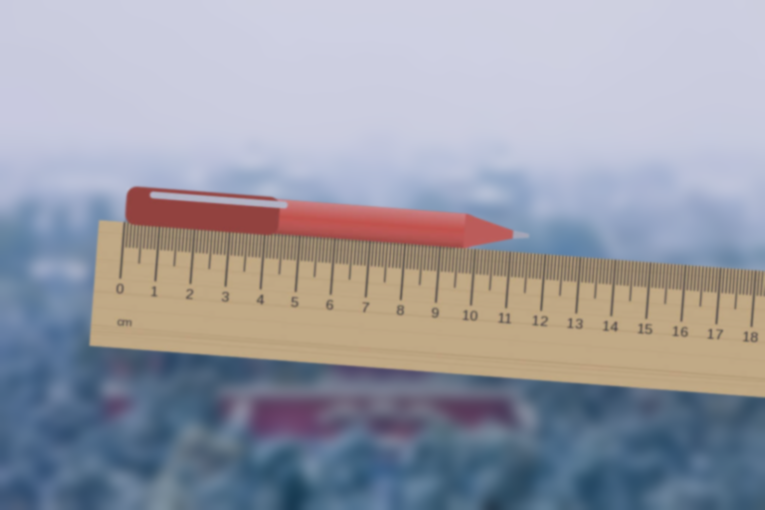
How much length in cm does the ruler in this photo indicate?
11.5 cm
